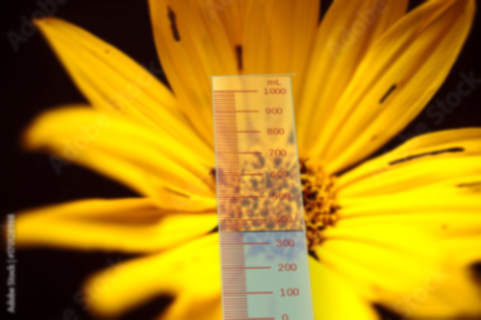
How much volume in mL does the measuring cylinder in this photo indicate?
350 mL
